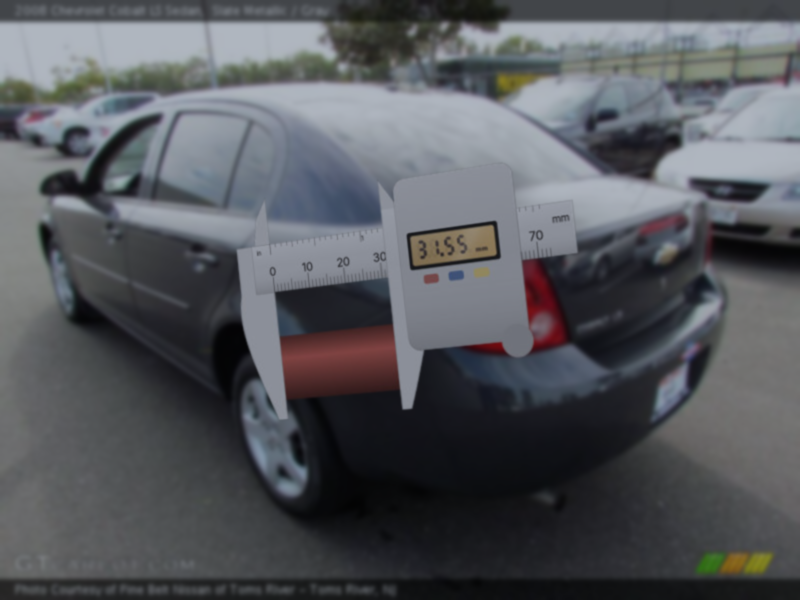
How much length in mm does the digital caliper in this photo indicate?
31.55 mm
